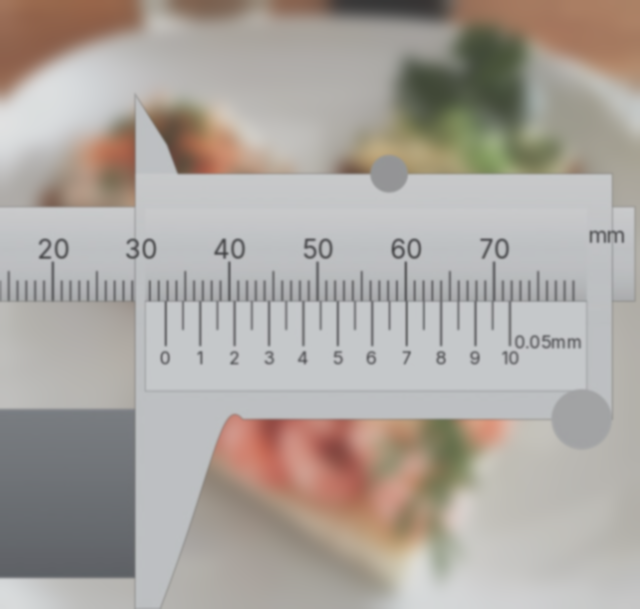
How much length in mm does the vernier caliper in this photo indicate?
32.8 mm
